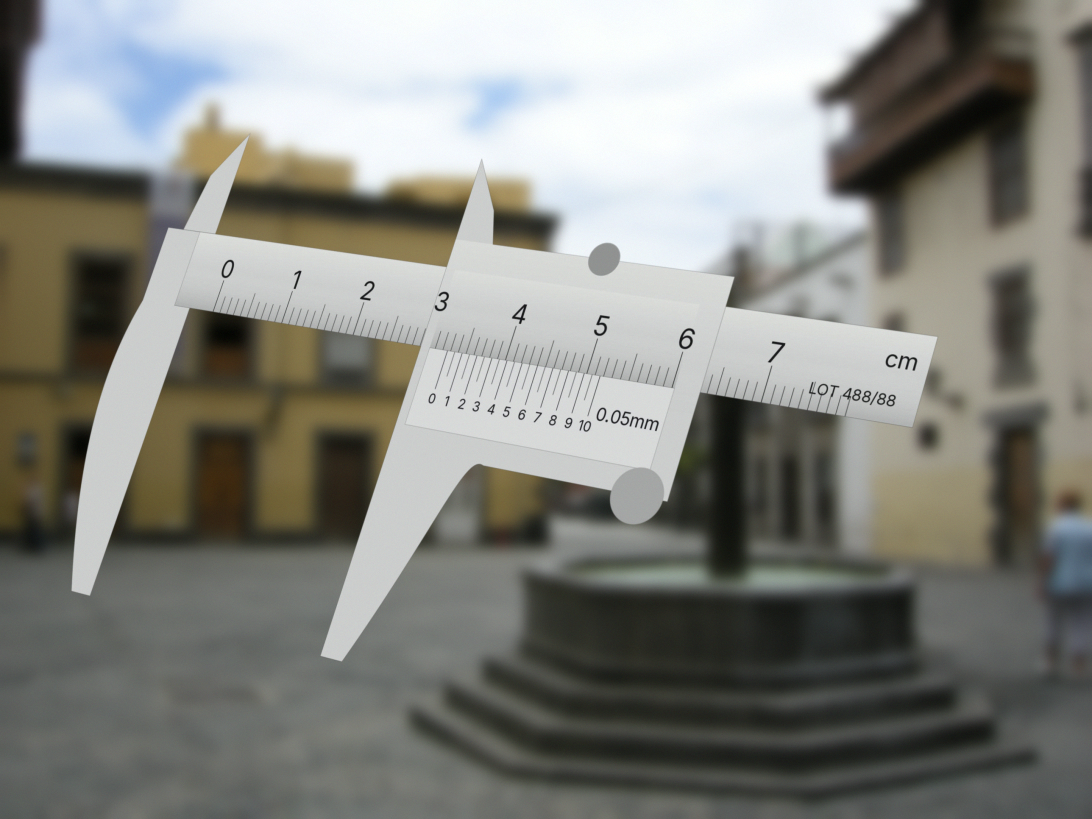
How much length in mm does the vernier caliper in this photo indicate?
32.6 mm
